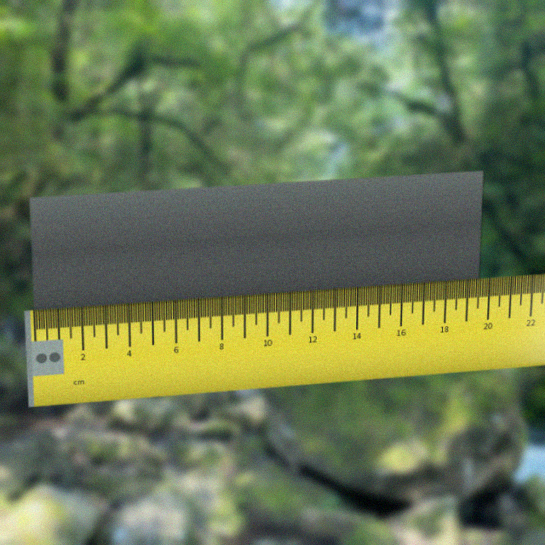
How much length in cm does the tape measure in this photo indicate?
19.5 cm
